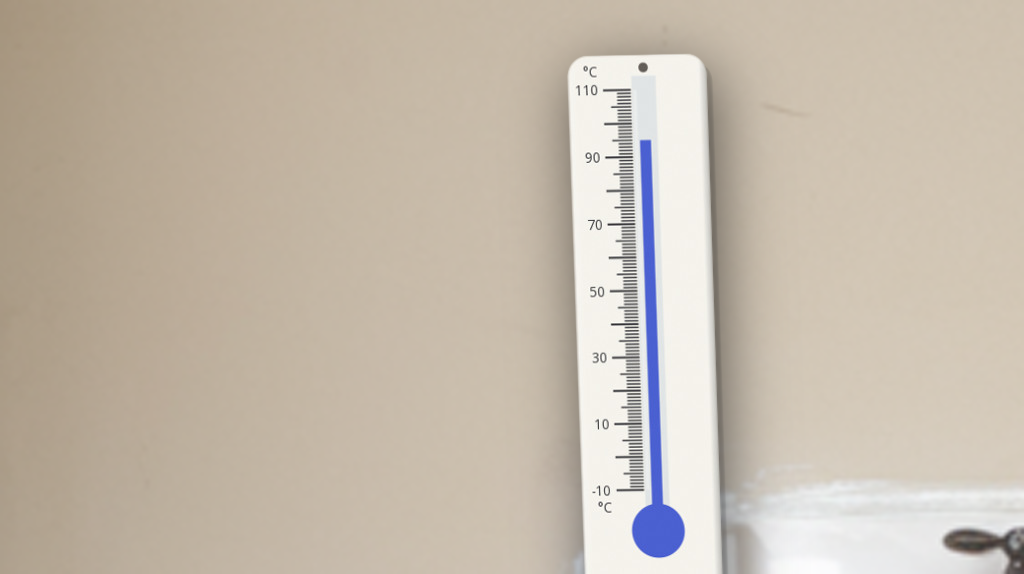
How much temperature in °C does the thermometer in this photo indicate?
95 °C
